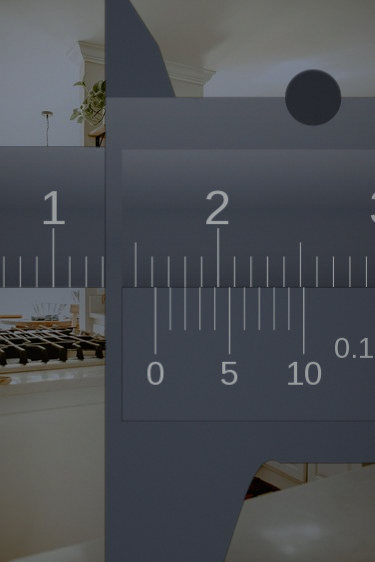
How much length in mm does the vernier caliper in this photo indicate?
16.2 mm
